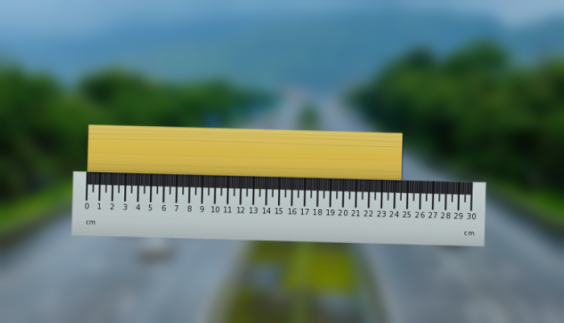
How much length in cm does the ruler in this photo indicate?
24.5 cm
